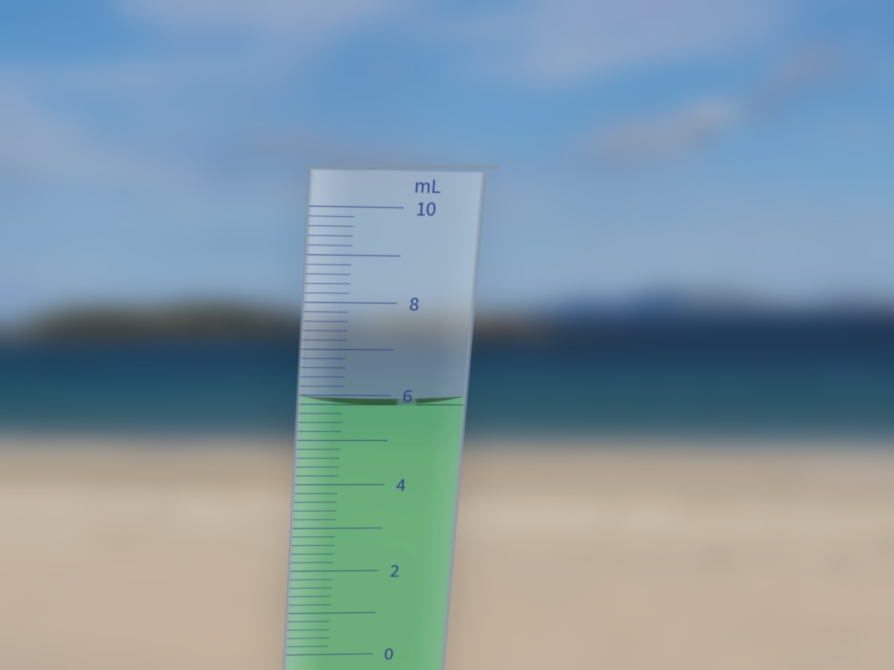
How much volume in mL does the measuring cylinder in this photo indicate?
5.8 mL
